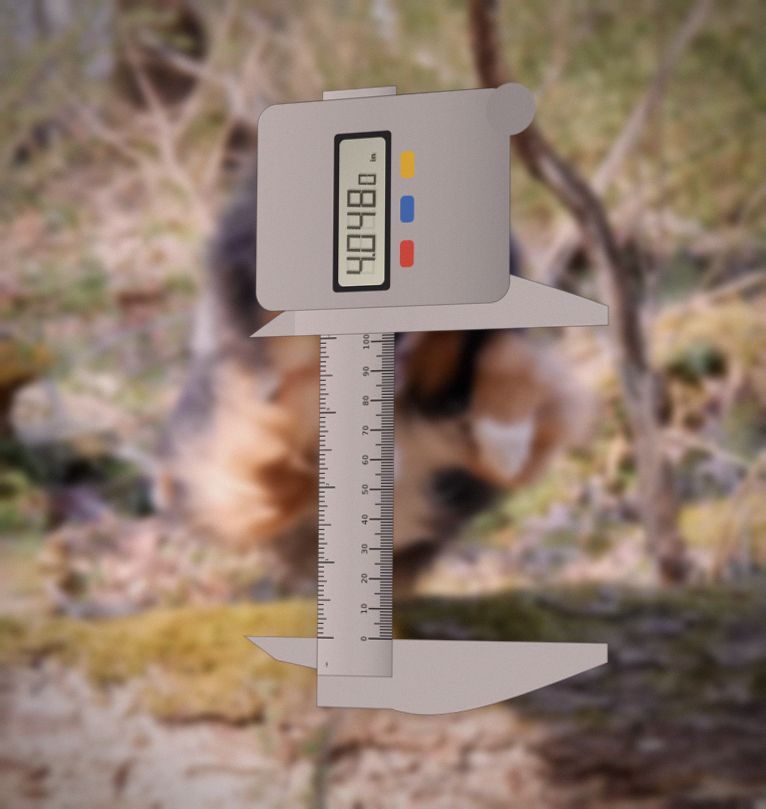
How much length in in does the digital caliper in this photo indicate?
4.0480 in
